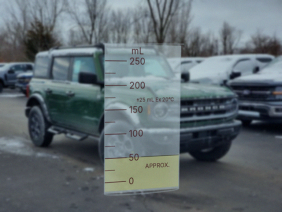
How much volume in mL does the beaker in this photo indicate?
50 mL
